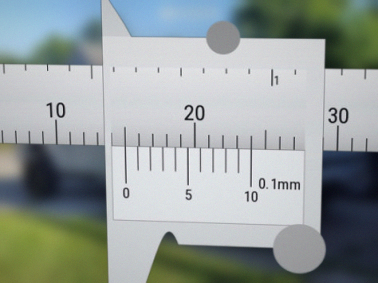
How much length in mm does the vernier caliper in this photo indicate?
15.0 mm
